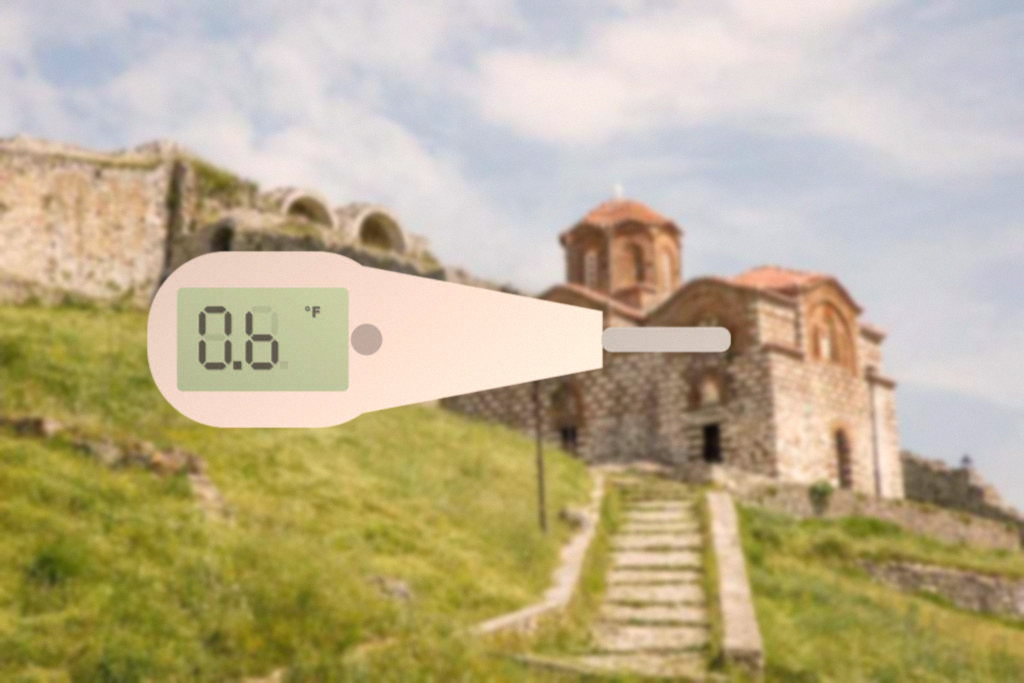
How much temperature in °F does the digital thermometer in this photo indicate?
0.6 °F
